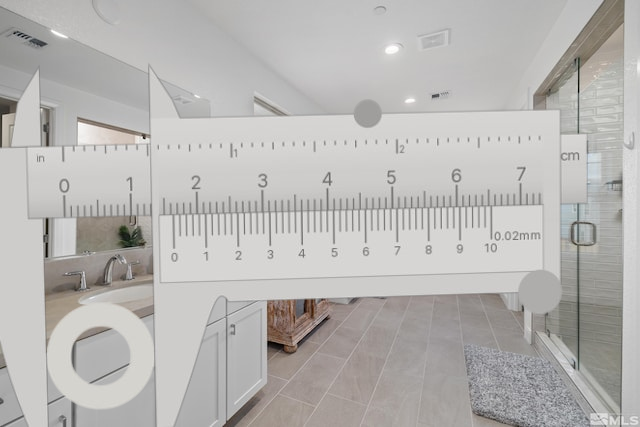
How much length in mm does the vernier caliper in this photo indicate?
16.4 mm
